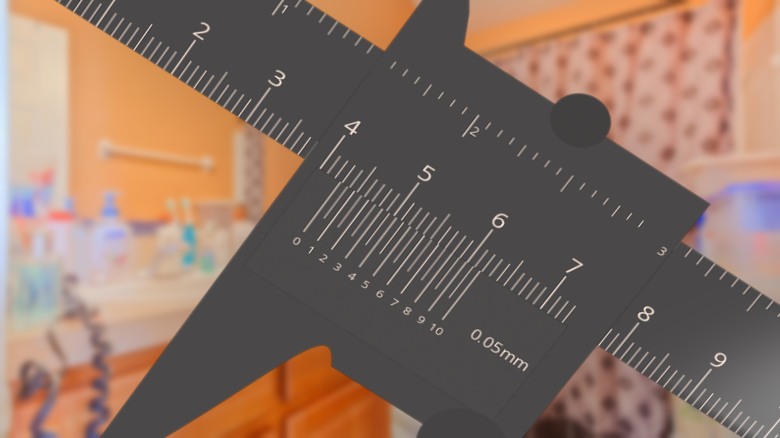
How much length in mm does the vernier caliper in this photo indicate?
42.8 mm
